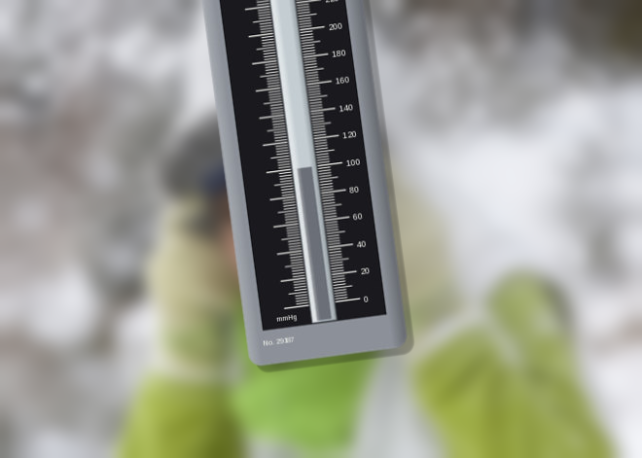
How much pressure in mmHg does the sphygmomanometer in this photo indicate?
100 mmHg
